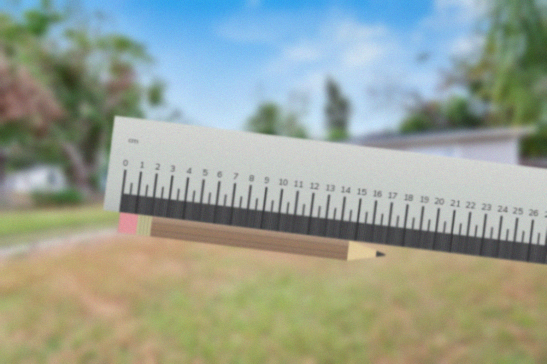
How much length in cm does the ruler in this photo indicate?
17 cm
